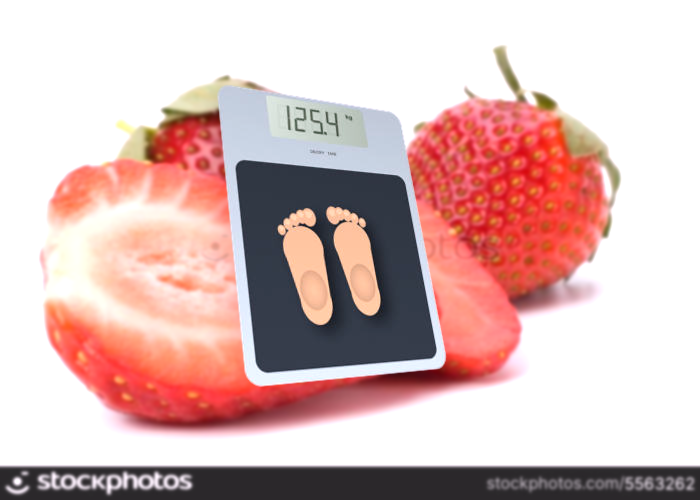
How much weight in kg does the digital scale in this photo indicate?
125.4 kg
